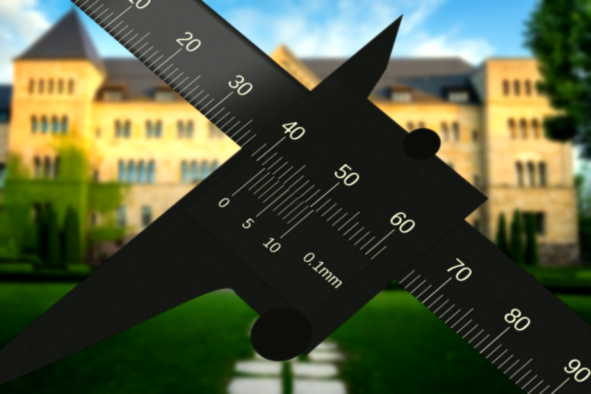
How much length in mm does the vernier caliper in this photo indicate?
41.6 mm
